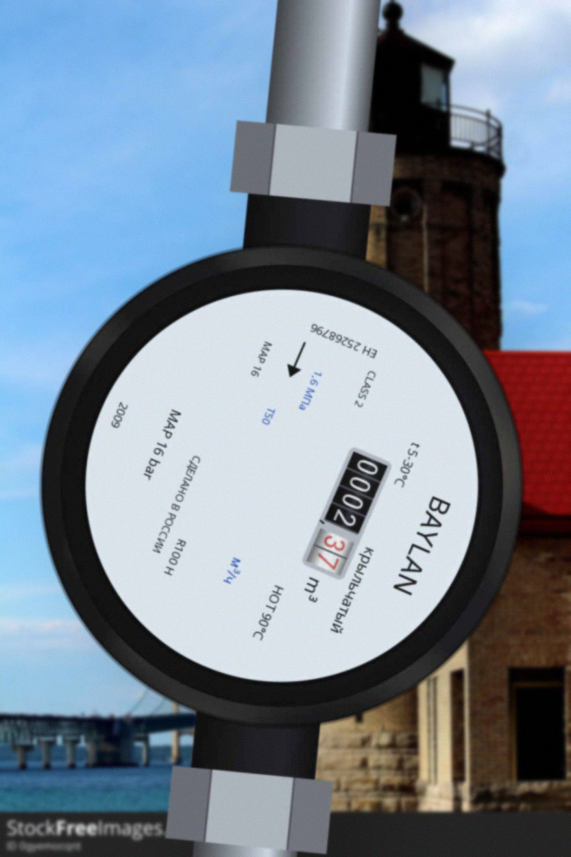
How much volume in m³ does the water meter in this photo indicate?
2.37 m³
